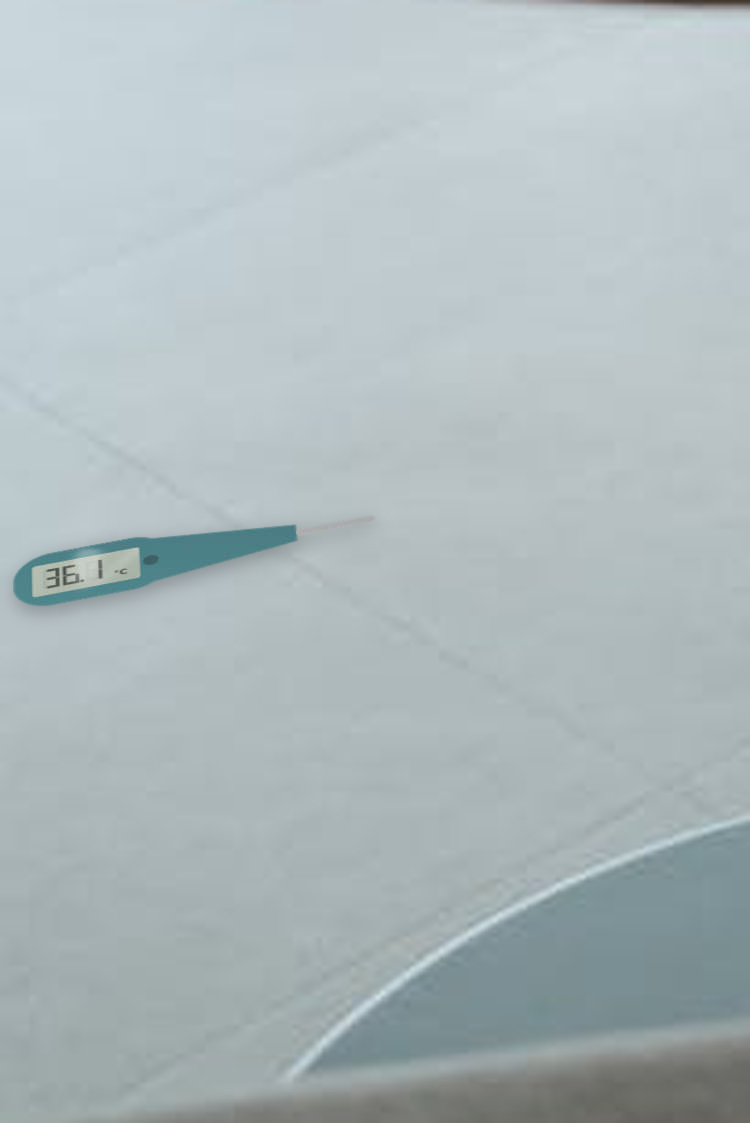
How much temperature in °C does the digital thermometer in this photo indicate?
36.1 °C
